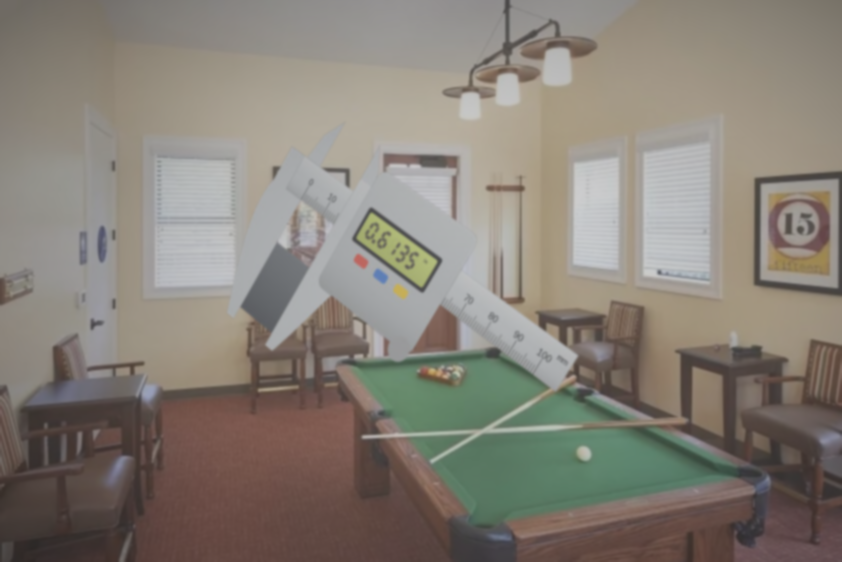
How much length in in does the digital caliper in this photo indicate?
0.6135 in
